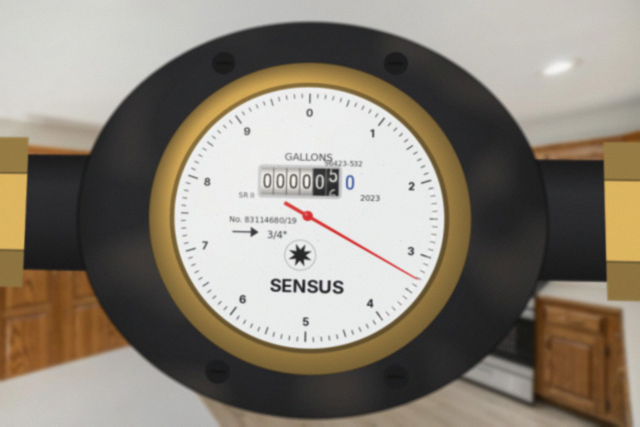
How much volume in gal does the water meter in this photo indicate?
53.3 gal
